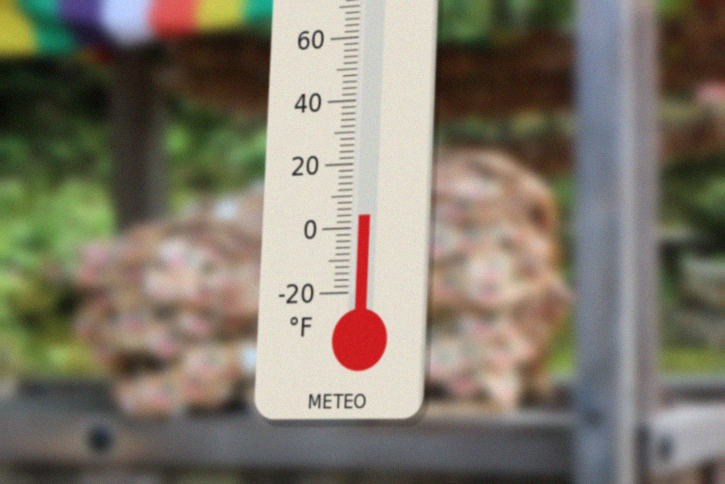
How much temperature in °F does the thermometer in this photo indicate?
4 °F
